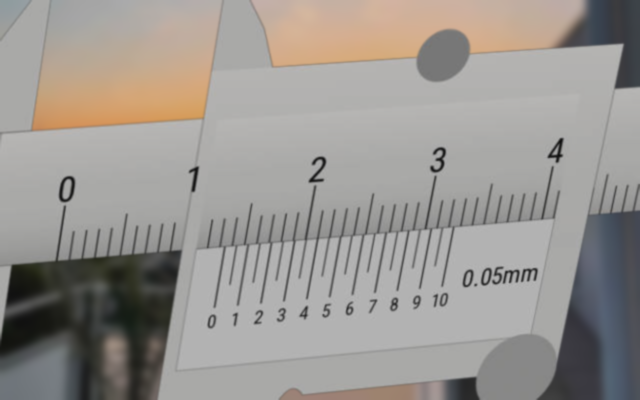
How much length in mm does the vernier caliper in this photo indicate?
13.4 mm
